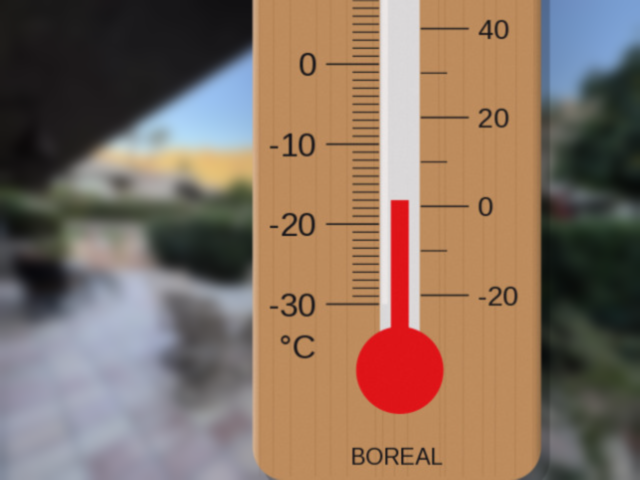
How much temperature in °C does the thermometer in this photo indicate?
-17 °C
